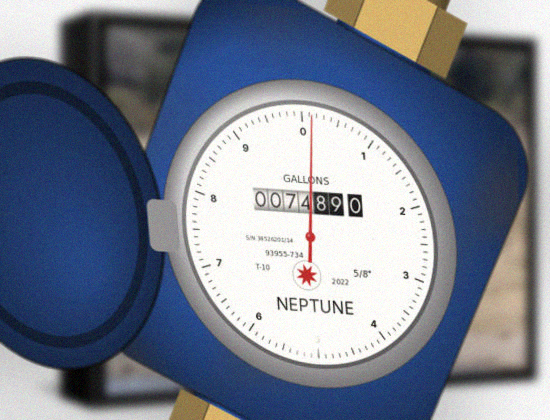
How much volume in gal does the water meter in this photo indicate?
74890.1 gal
